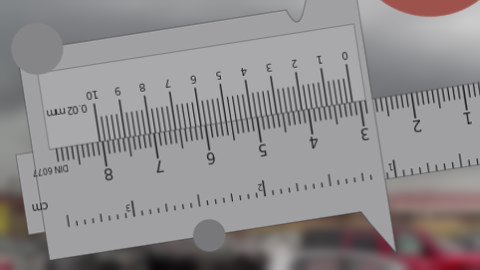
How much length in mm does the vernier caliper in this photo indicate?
31.5 mm
